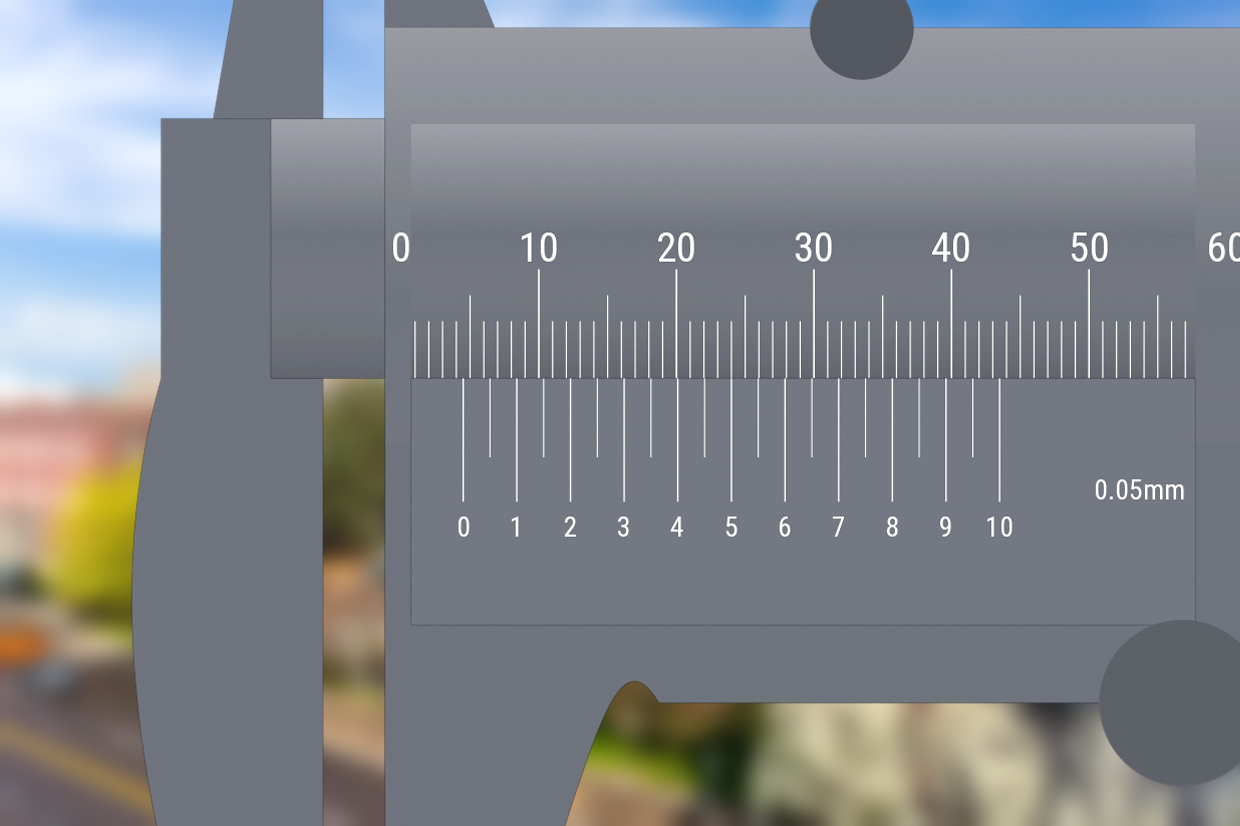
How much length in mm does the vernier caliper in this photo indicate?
4.5 mm
